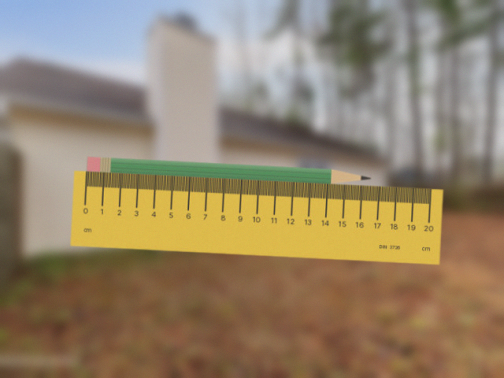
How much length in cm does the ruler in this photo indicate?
16.5 cm
